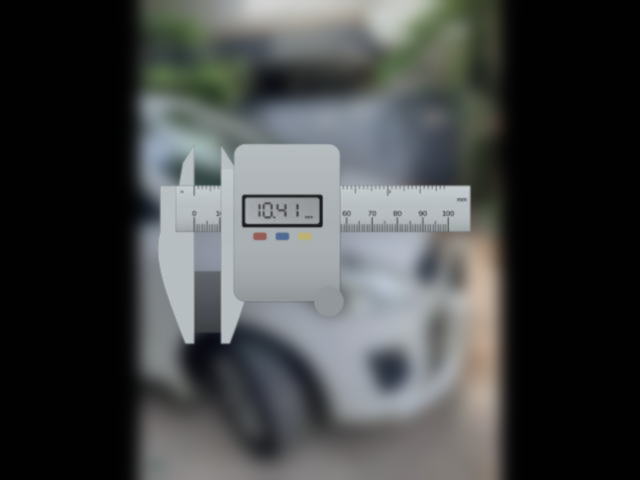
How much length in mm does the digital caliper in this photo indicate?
10.41 mm
